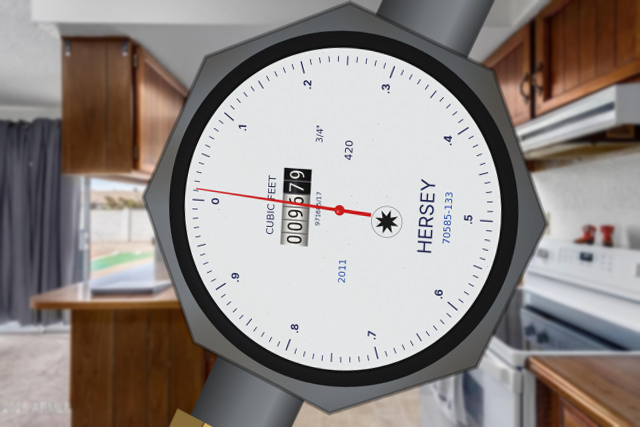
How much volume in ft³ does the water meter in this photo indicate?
9679.01 ft³
